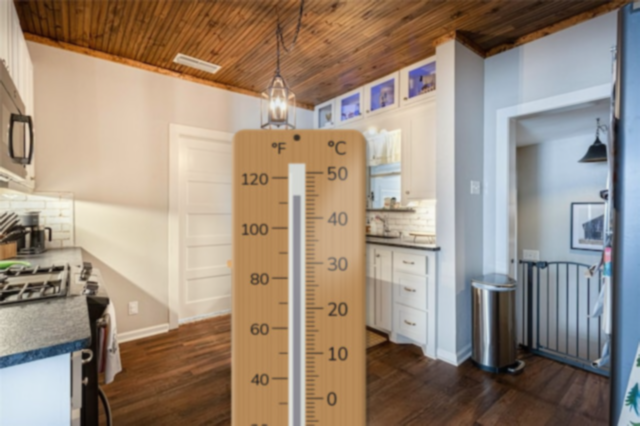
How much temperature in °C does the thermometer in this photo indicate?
45 °C
